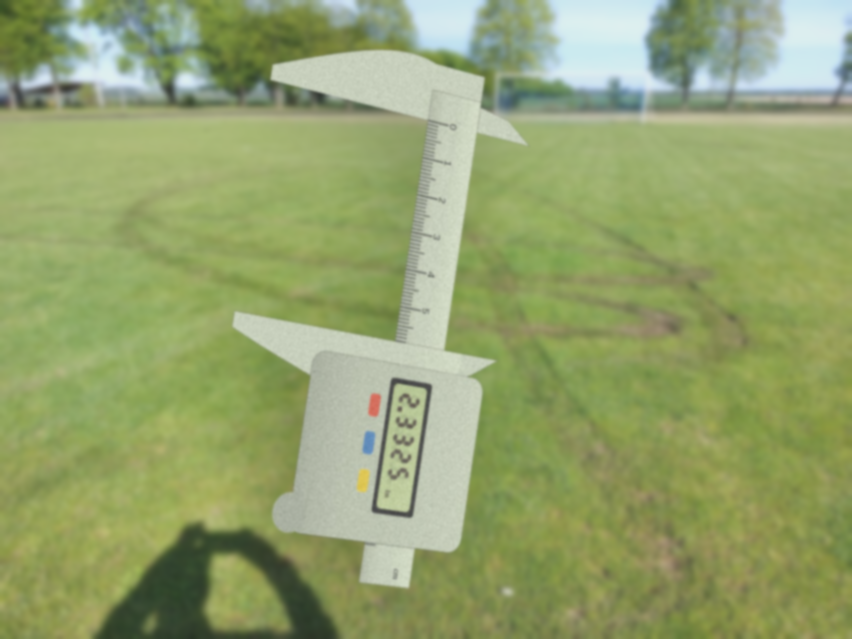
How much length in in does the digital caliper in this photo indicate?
2.3325 in
